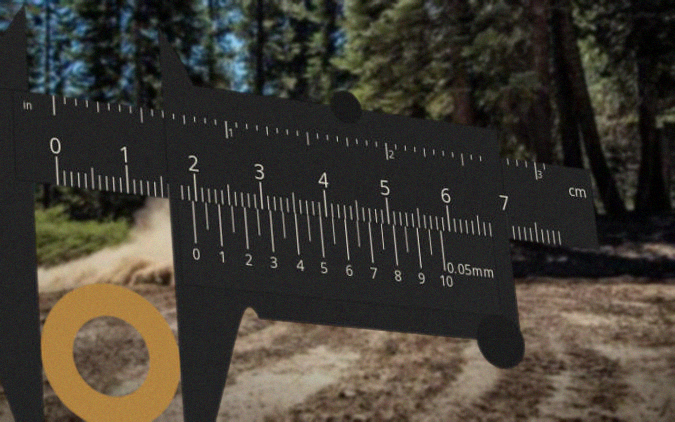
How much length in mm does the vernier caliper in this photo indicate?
19.5 mm
